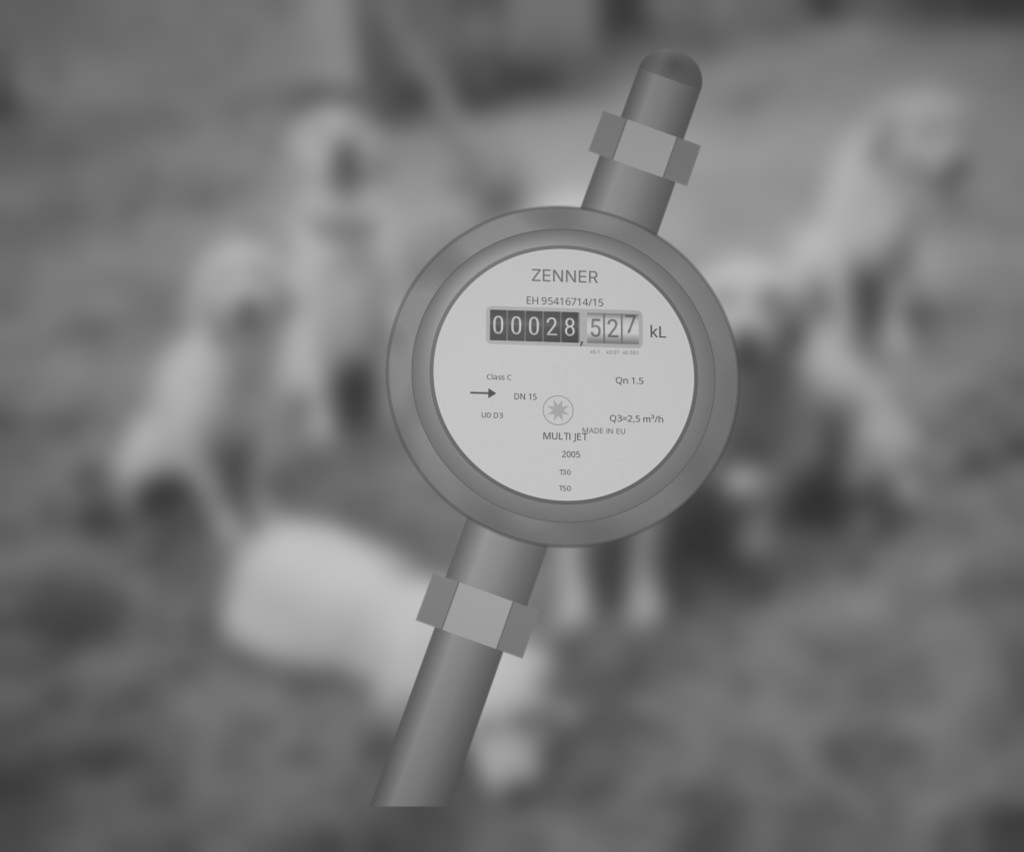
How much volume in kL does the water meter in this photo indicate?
28.527 kL
